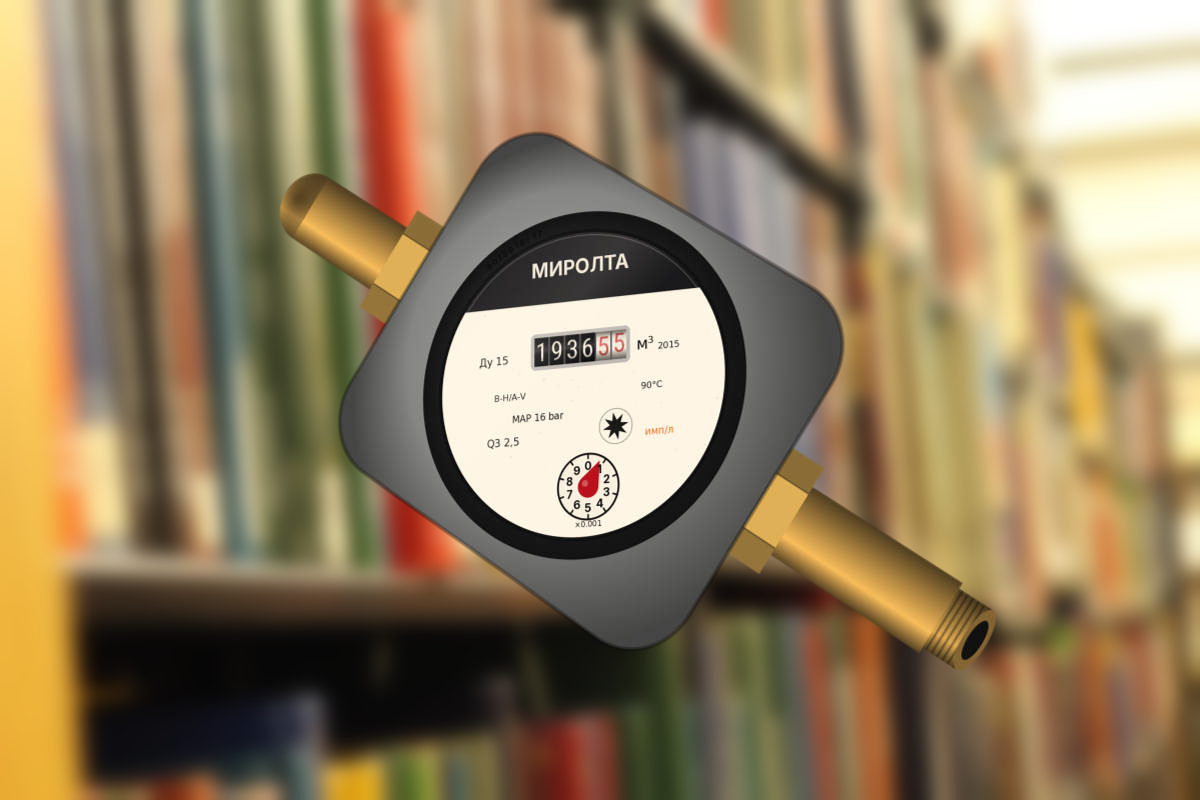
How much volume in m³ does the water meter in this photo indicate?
1936.550 m³
